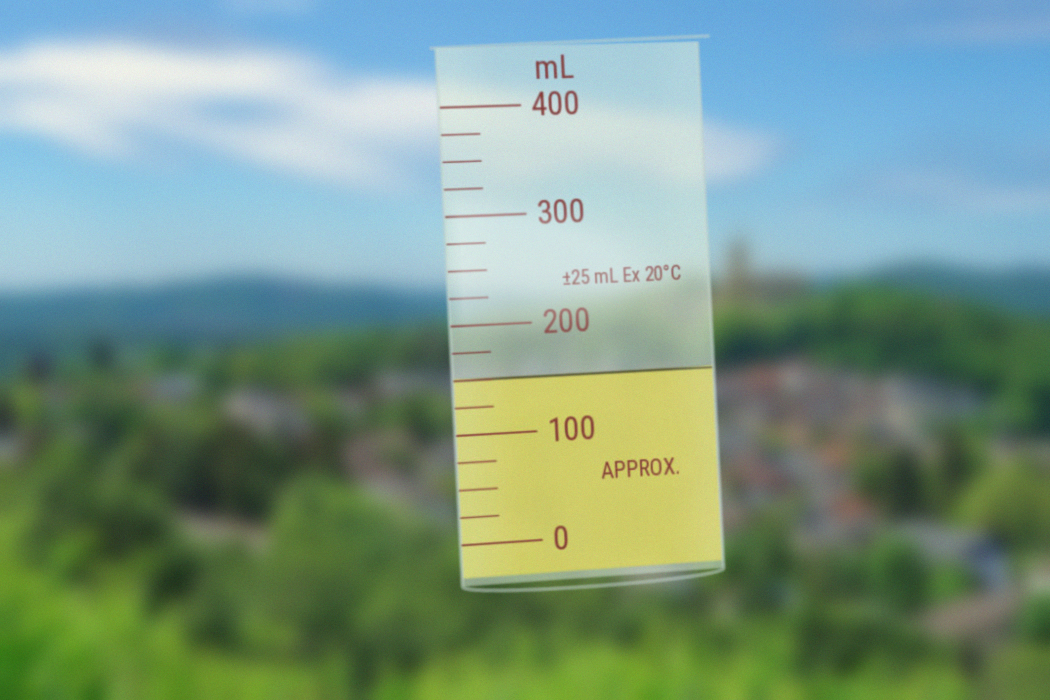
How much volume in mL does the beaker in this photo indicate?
150 mL
